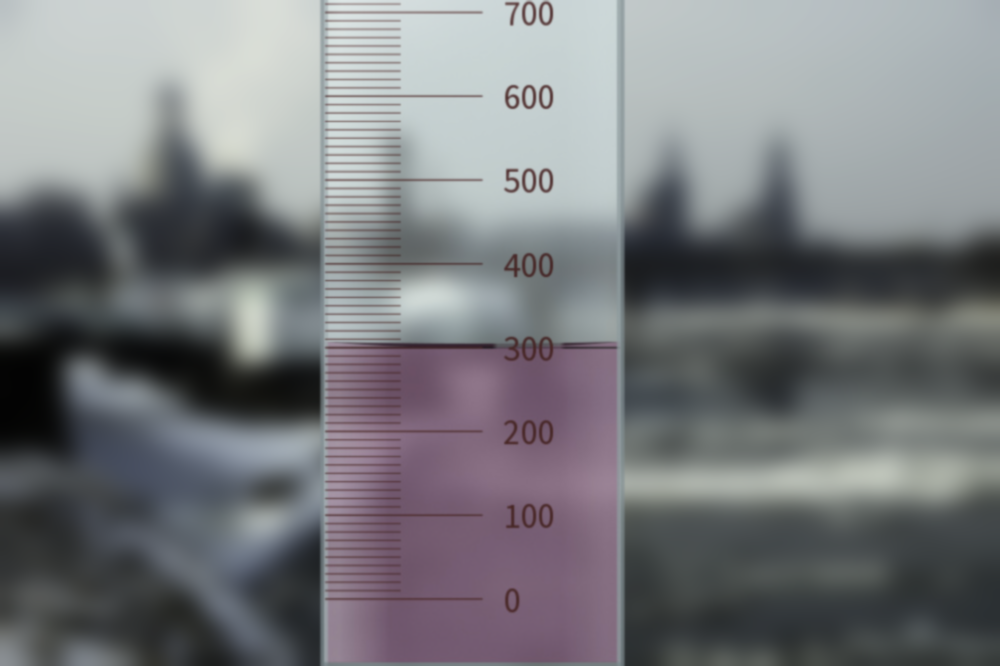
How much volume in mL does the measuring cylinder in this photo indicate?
300 mL
